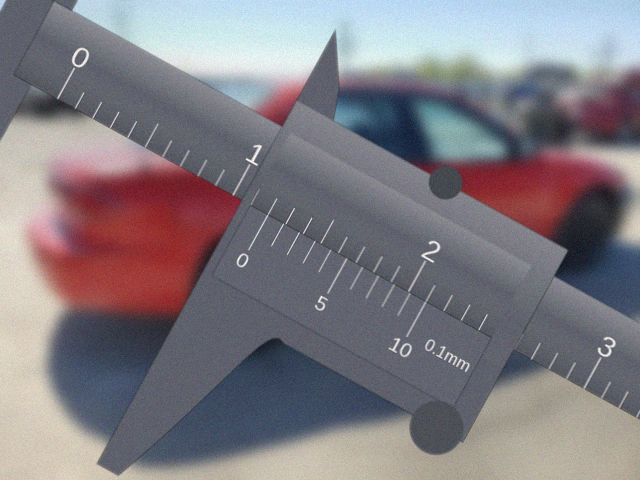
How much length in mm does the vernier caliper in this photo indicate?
12.0 mm
